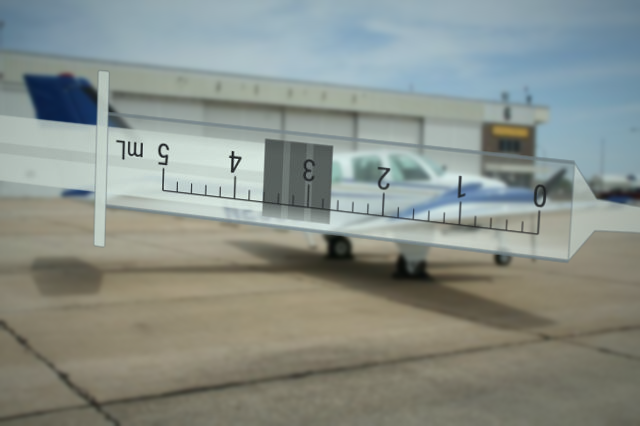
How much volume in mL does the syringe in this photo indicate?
2.7 mL
